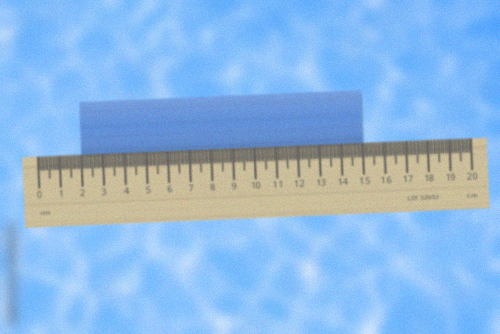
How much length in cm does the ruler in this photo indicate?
13 cm
